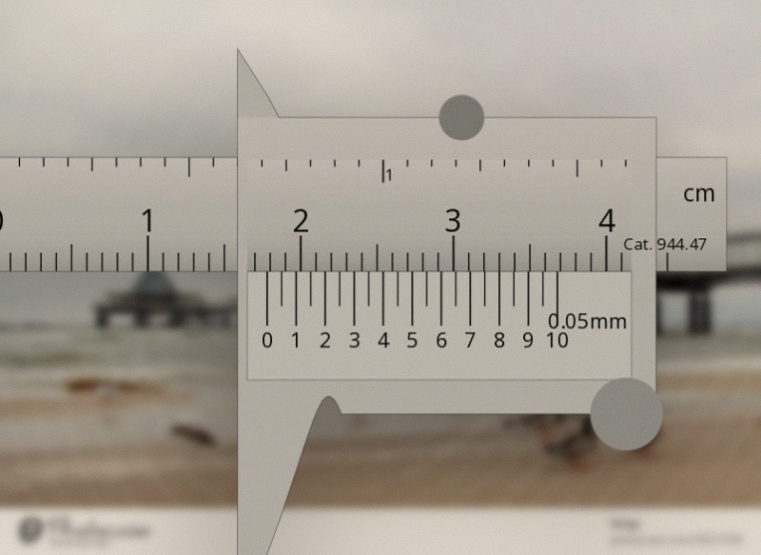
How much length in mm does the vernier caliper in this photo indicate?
17.8 mm
